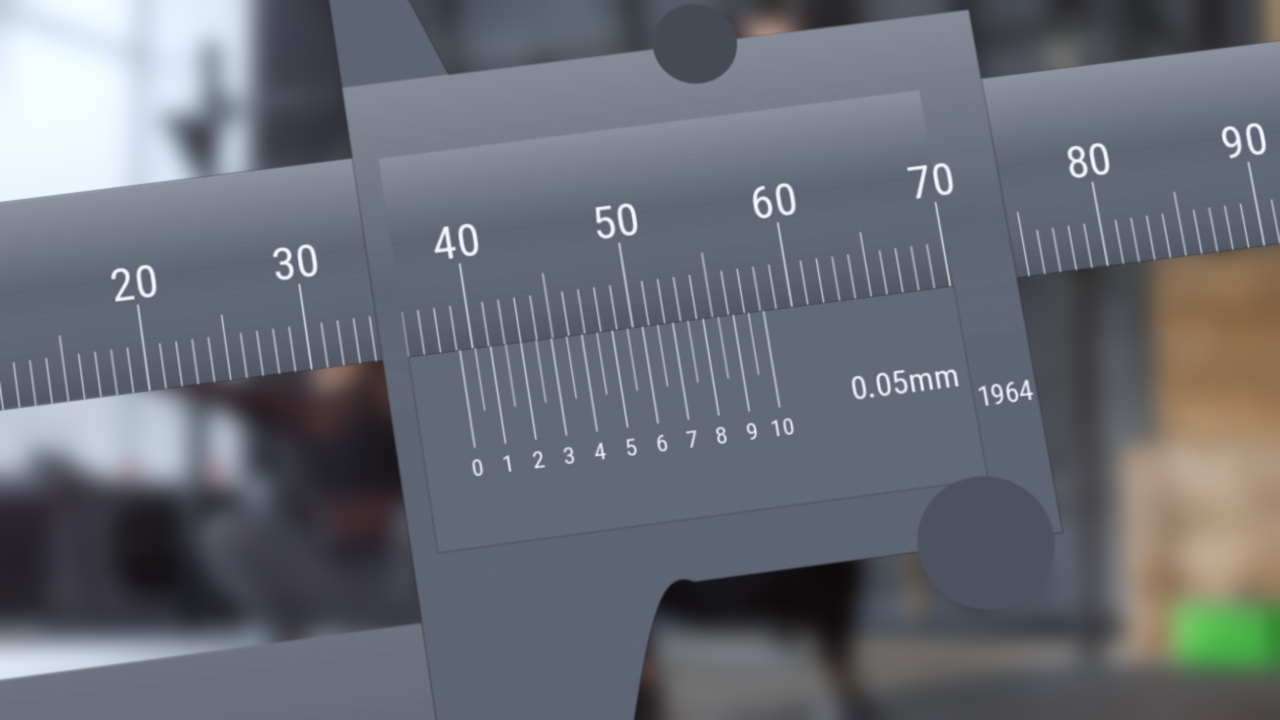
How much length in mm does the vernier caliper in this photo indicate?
39.2 mm
